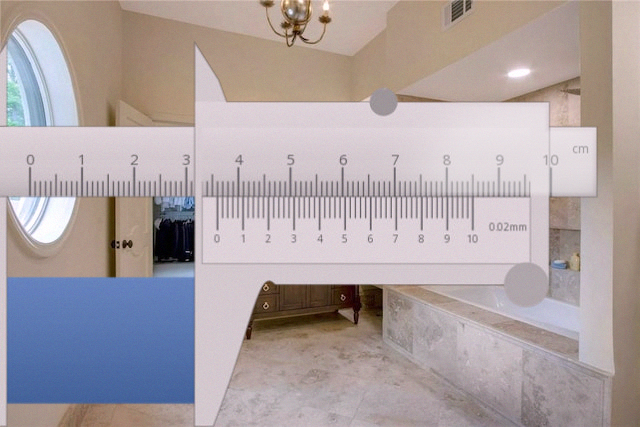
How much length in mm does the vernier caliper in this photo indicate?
36.0 mm
